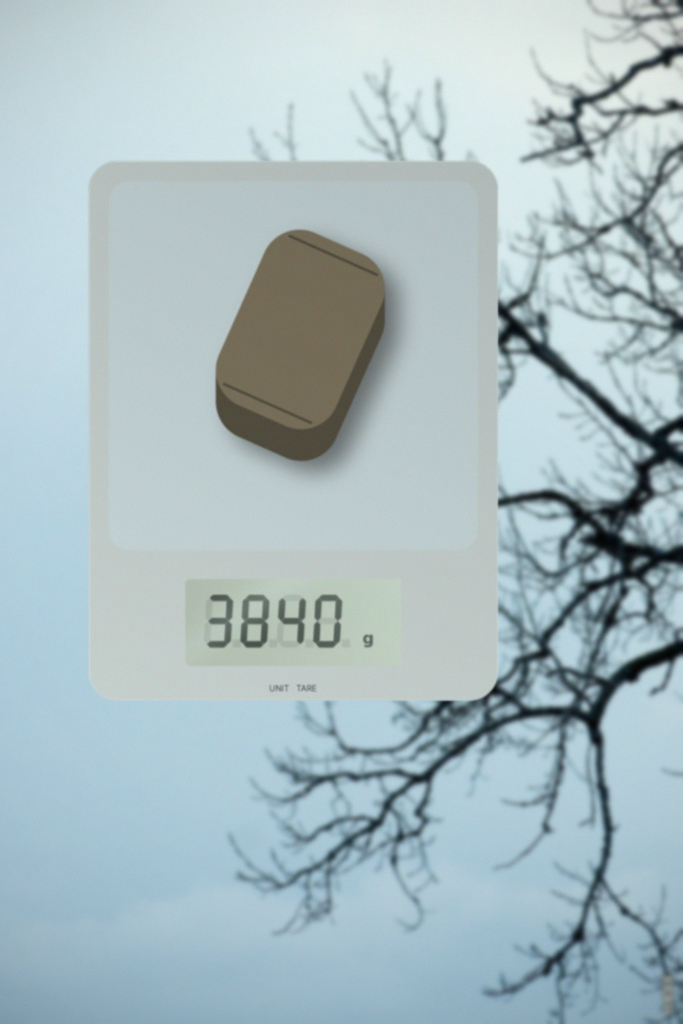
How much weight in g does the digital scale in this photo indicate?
3840 g
